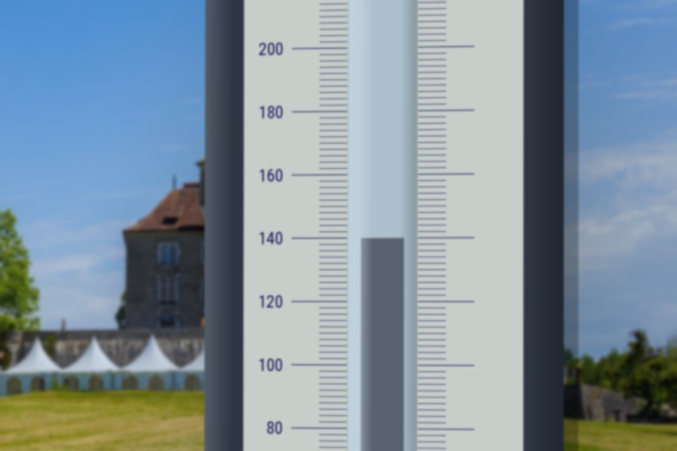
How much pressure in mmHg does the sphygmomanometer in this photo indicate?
140 mmHg
